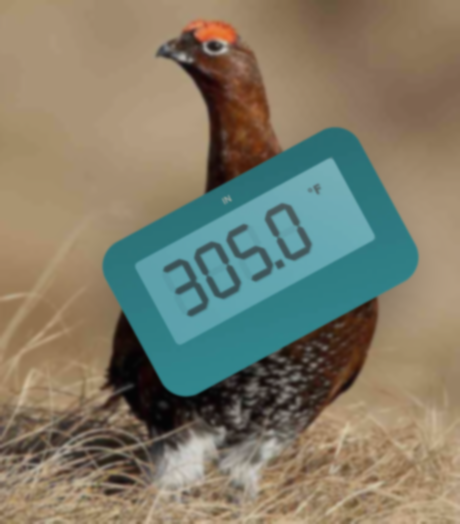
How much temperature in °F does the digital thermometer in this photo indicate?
305.0 °F
